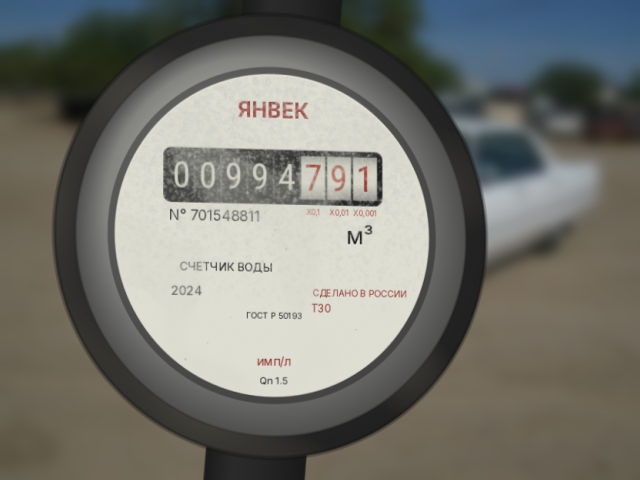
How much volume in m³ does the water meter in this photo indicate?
994.791 m³
